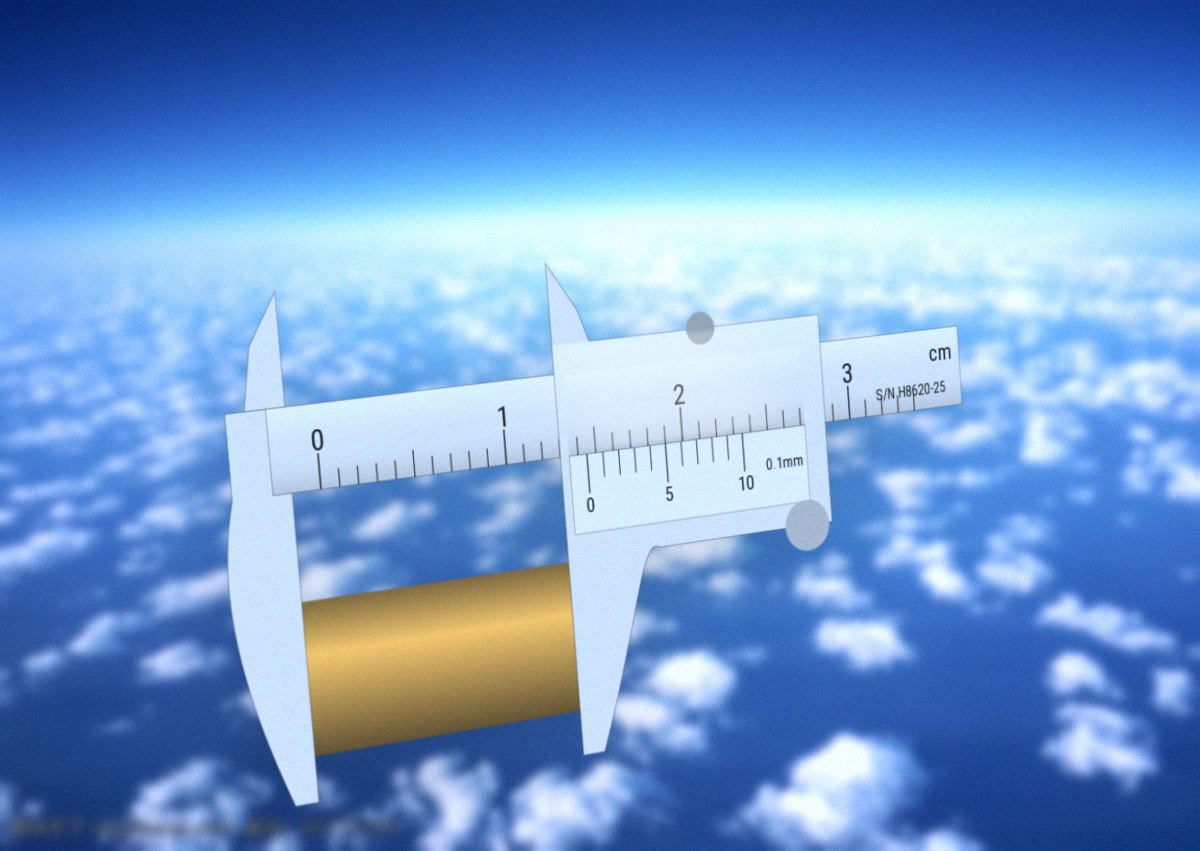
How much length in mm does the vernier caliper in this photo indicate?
14.5 mm
